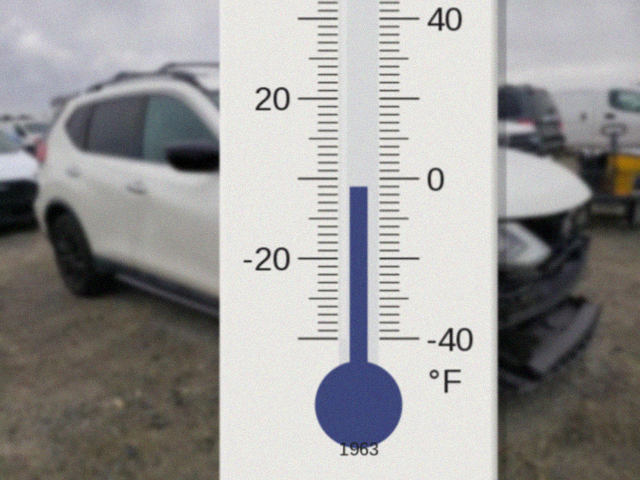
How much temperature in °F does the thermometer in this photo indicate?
-2 °F
